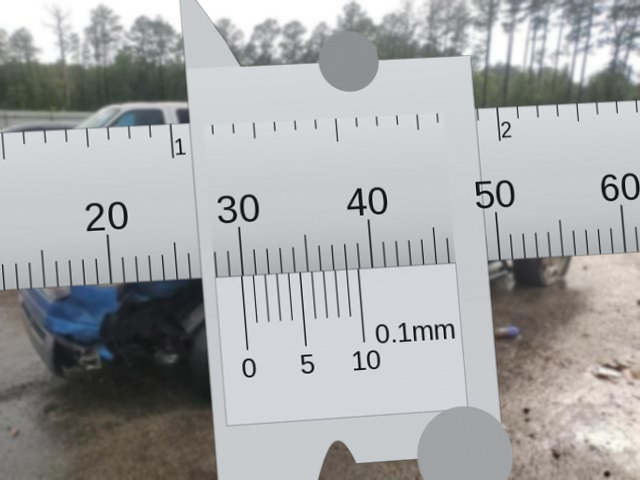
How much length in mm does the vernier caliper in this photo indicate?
29.9 mm
